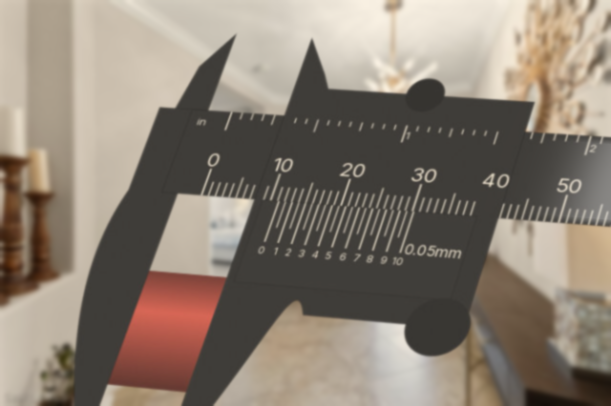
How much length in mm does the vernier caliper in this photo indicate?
11.2 mm
